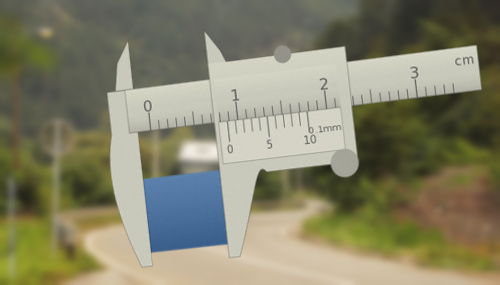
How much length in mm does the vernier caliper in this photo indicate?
8.8 mm
